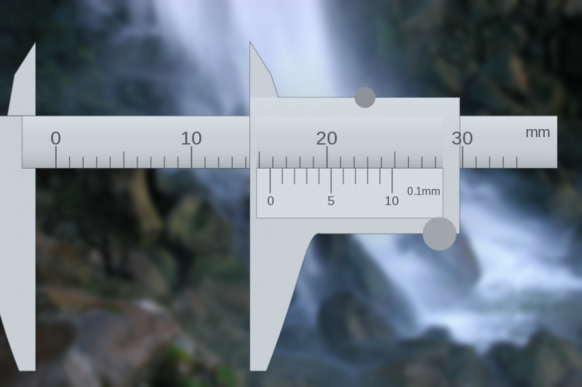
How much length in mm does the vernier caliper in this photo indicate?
15.8 mm
